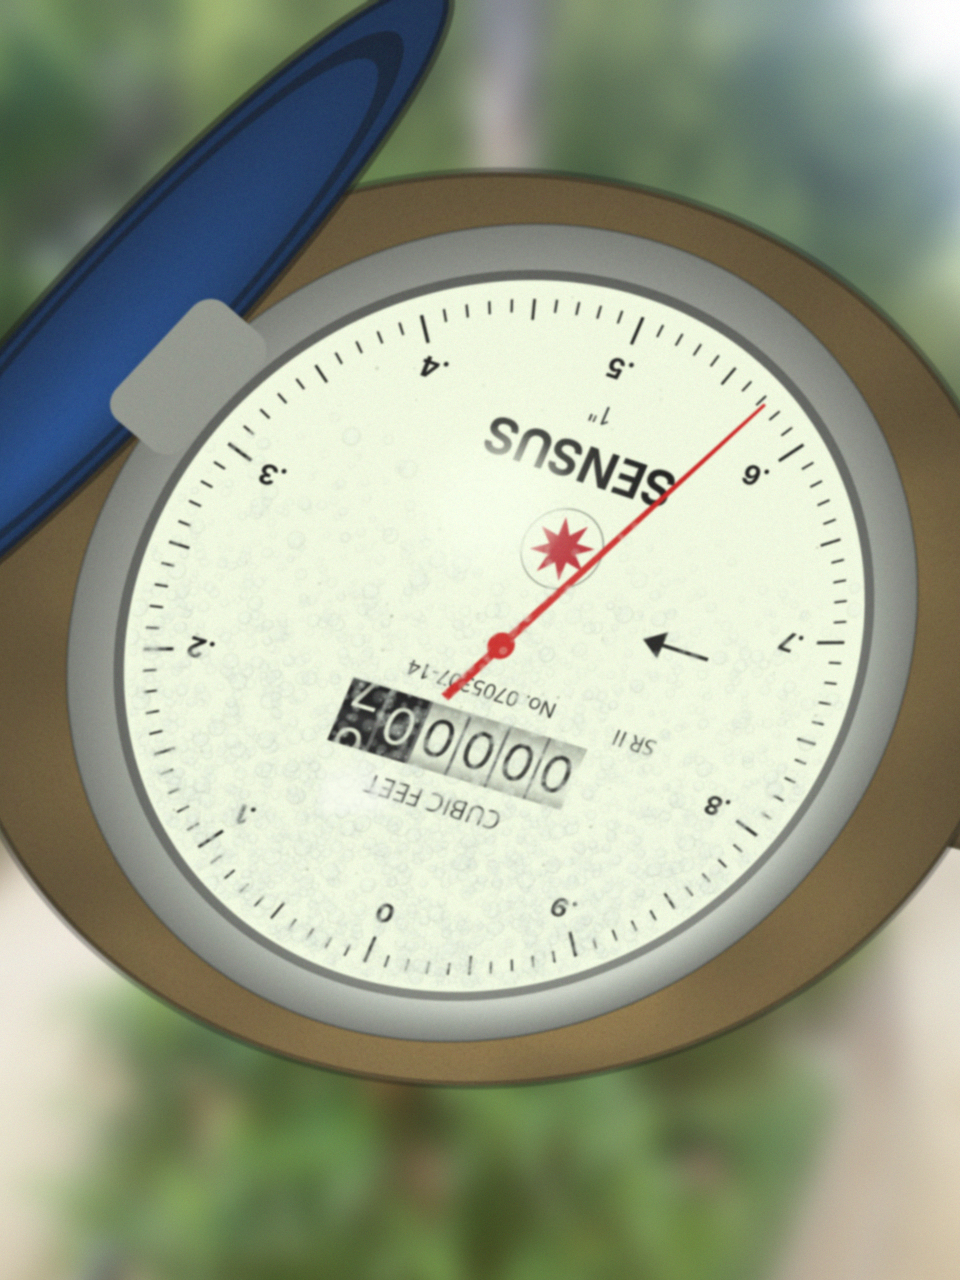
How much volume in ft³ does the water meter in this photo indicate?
6.57 ft³
